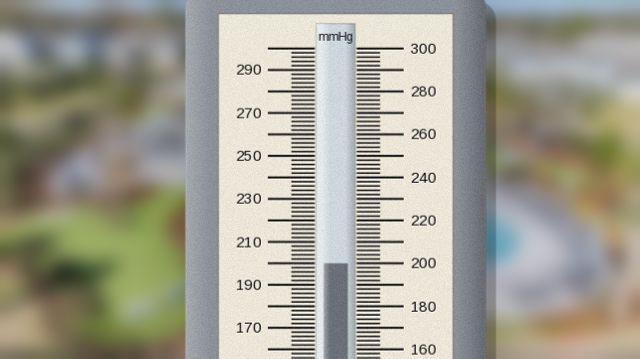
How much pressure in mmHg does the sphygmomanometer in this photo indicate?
200 mmHg
